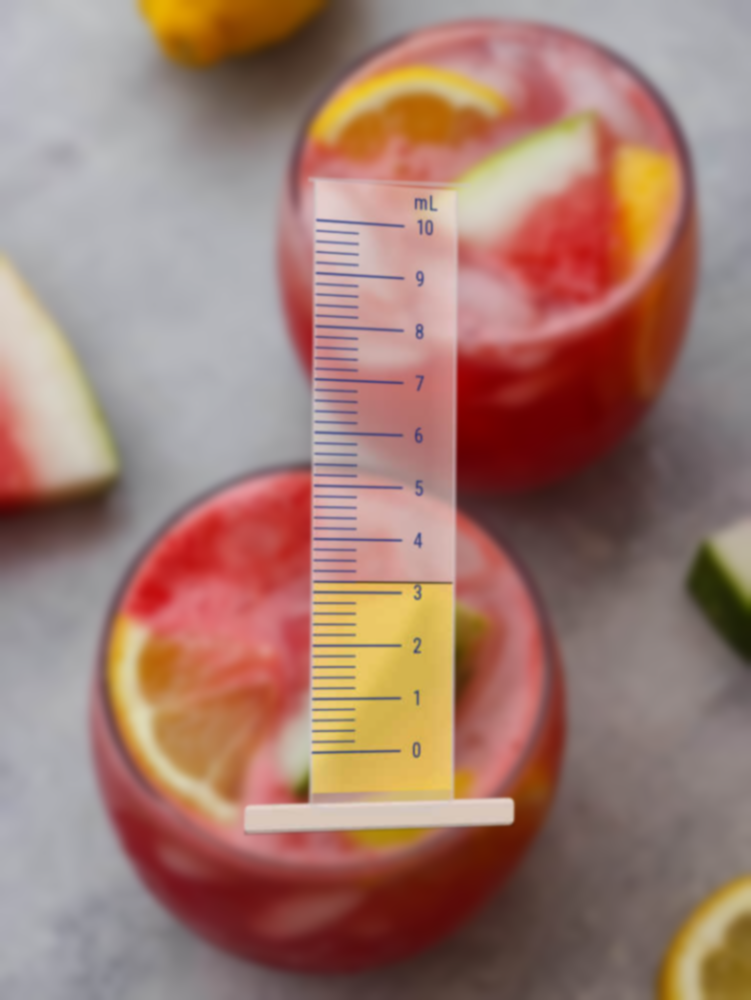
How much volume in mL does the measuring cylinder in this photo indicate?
3.2 mL
